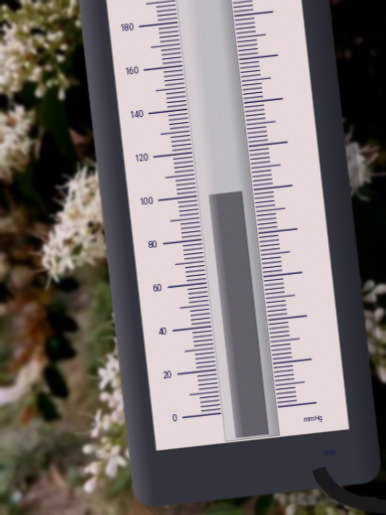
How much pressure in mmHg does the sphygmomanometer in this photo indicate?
100 mmHg
